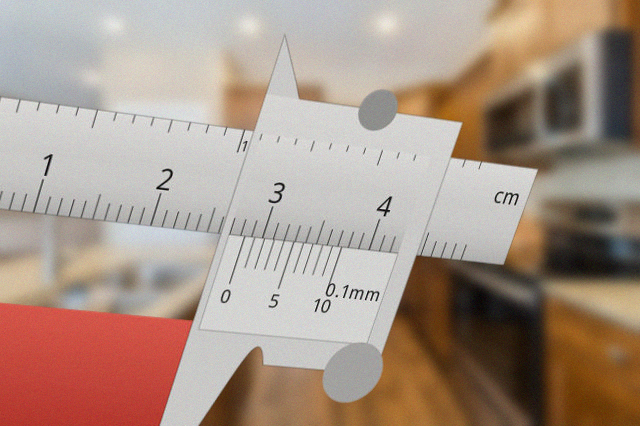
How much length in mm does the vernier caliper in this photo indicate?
28.4 mm
